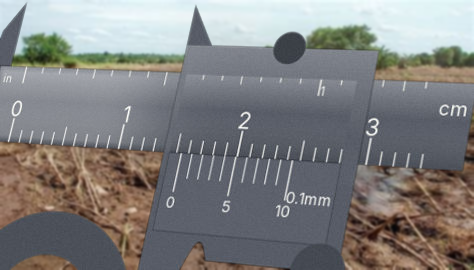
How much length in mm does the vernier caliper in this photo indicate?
15.4 mm
